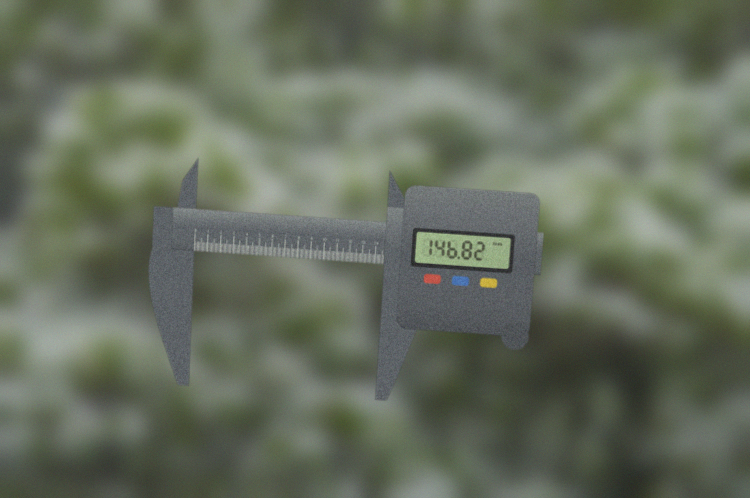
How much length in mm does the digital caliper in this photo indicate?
146.82 mm
